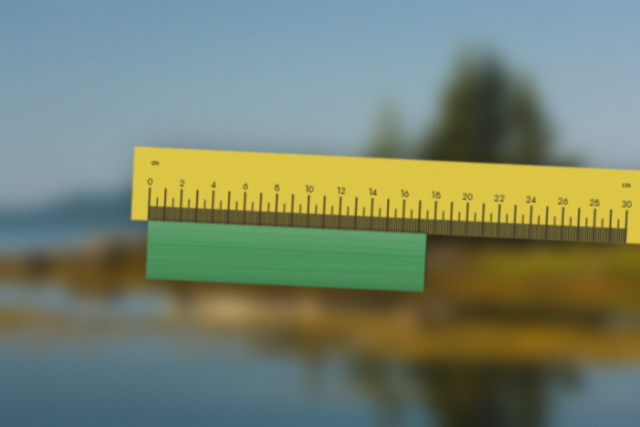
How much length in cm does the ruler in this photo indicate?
17.5 cm
